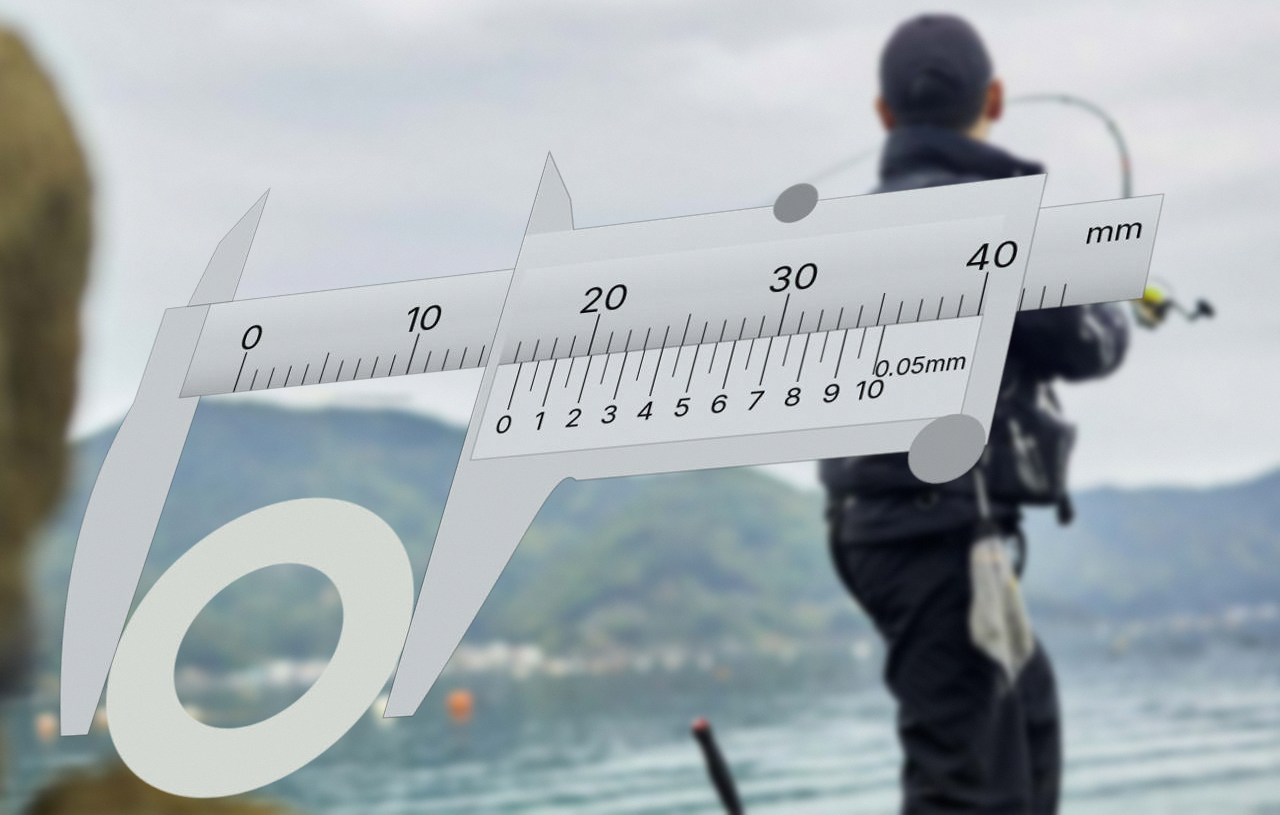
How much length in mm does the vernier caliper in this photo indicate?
16.4 mm
